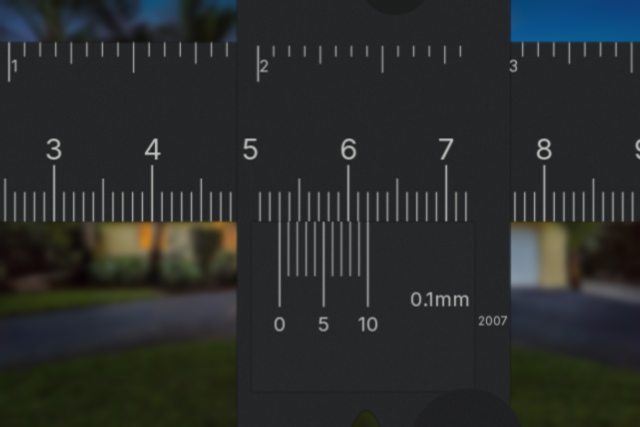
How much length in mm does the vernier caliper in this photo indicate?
53.0 mm
